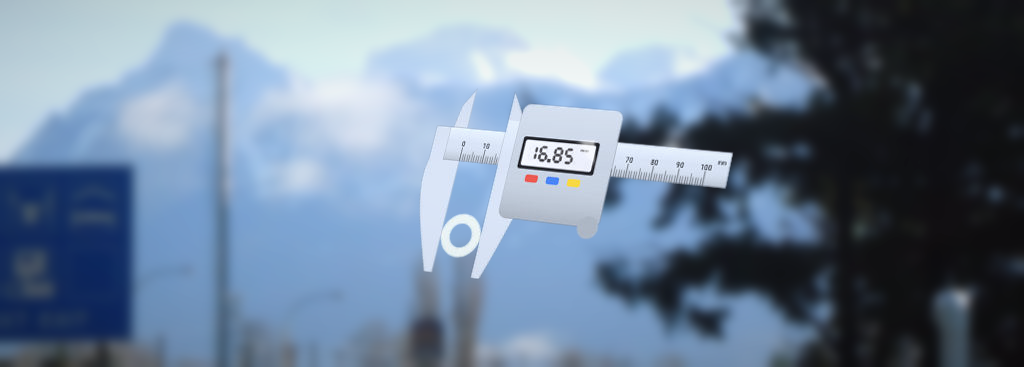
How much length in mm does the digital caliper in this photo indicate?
16.85 mm
